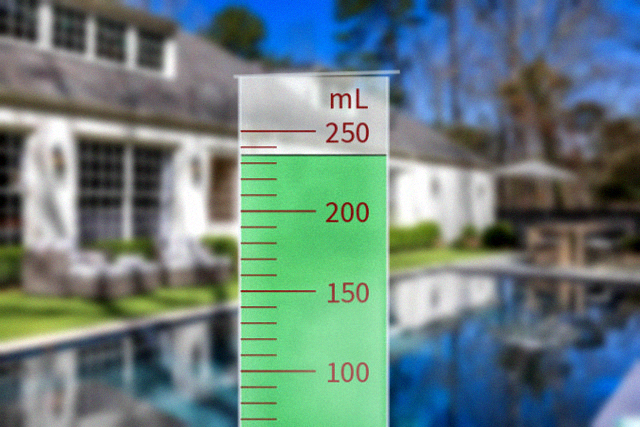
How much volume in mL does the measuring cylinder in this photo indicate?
235 mL
